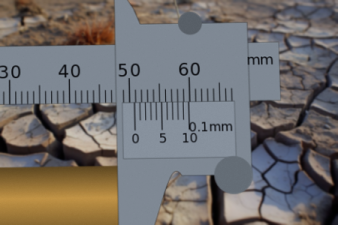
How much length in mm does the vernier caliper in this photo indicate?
50.8 mm
